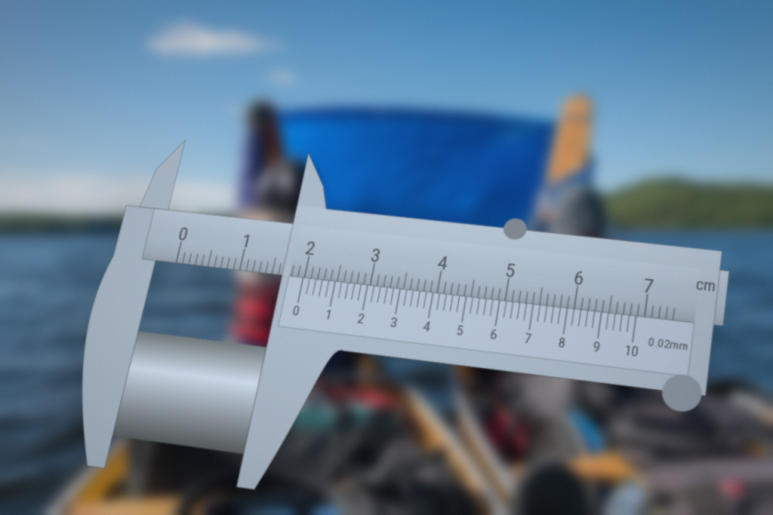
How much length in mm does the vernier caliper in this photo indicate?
19.8 mm
